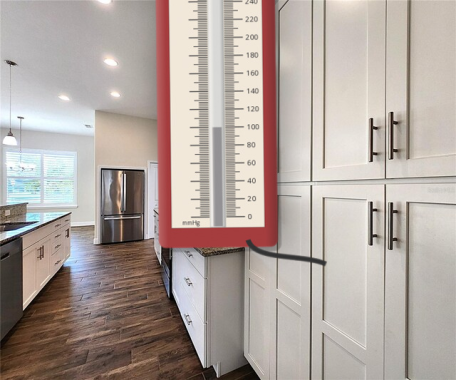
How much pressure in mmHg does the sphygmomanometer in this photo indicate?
100 mmHg
